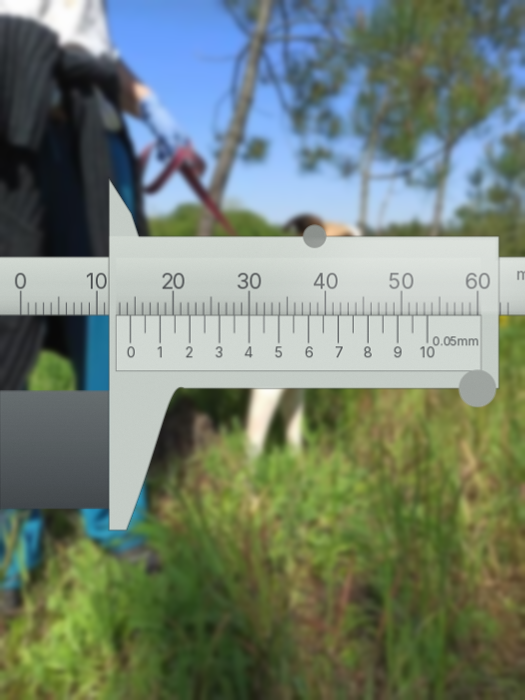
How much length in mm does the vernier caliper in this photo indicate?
14.4 mm
